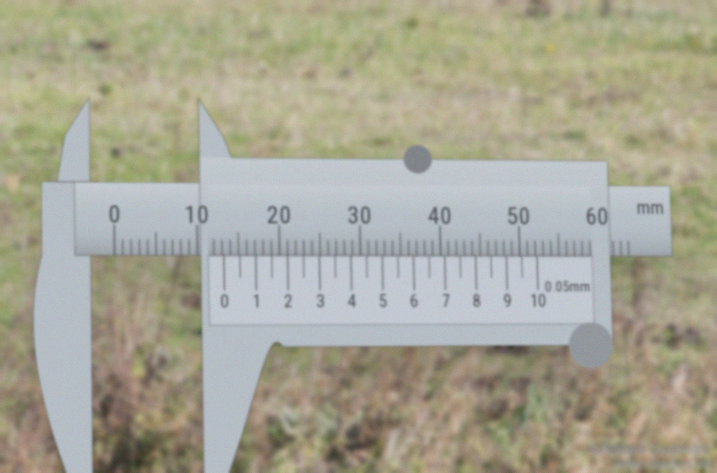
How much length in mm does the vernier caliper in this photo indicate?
13.2 mm
